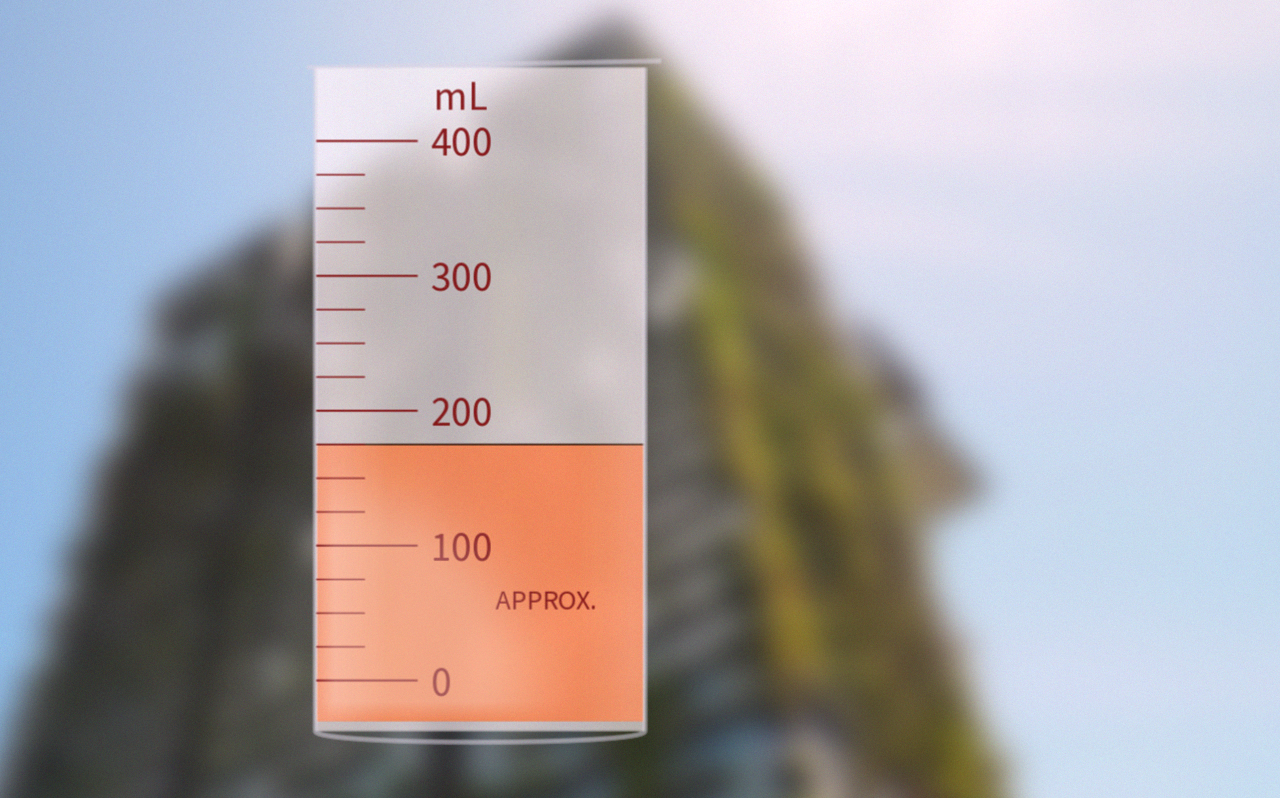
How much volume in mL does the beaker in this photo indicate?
175 mL
